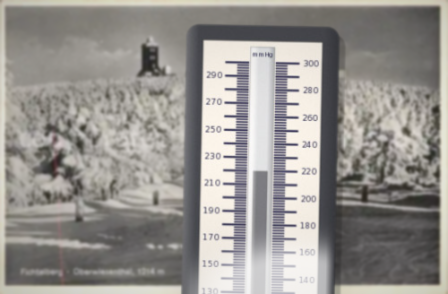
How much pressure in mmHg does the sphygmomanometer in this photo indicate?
220 mmHg
